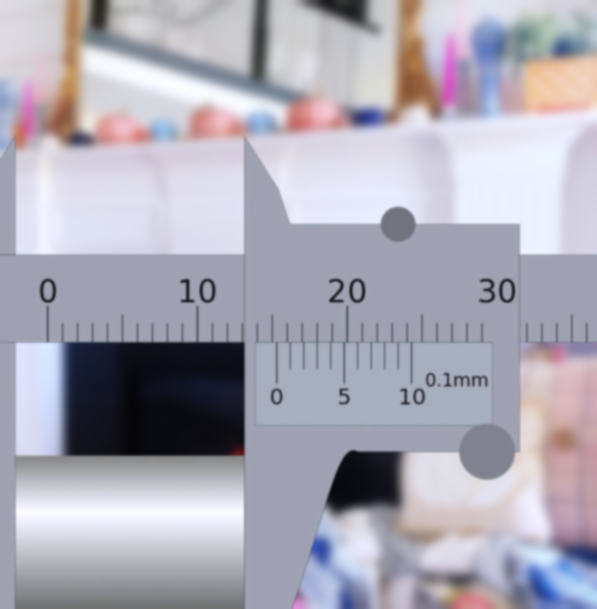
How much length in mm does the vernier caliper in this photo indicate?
15.3 mm
